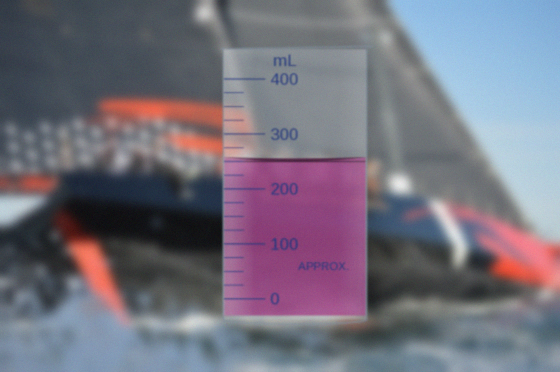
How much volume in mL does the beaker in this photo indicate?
250 mL
